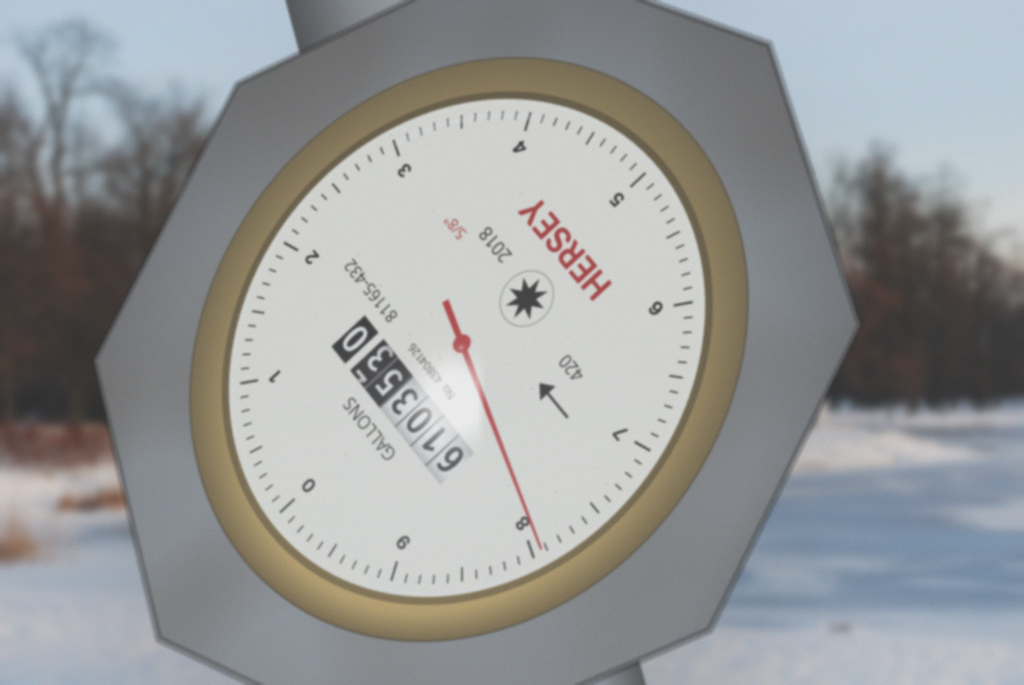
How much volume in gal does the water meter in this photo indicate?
6103527.9 gal
